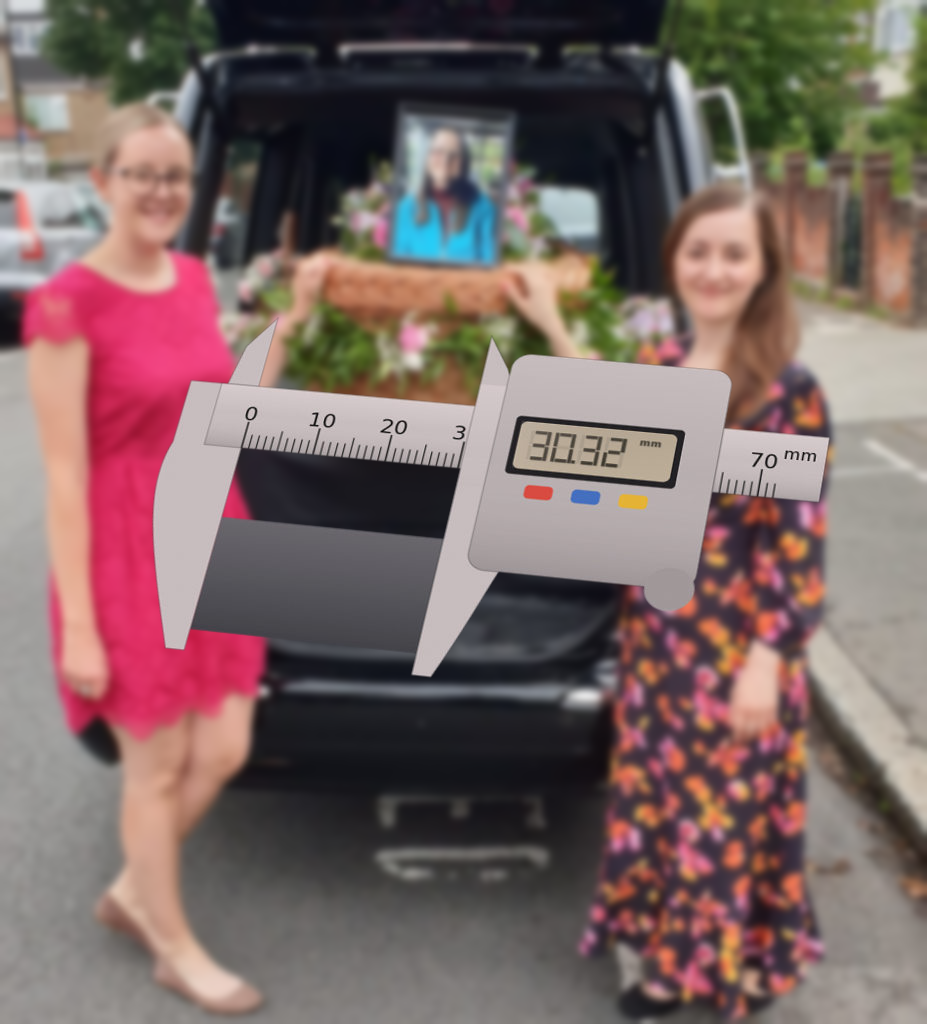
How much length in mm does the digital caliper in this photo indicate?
30.32 mm
